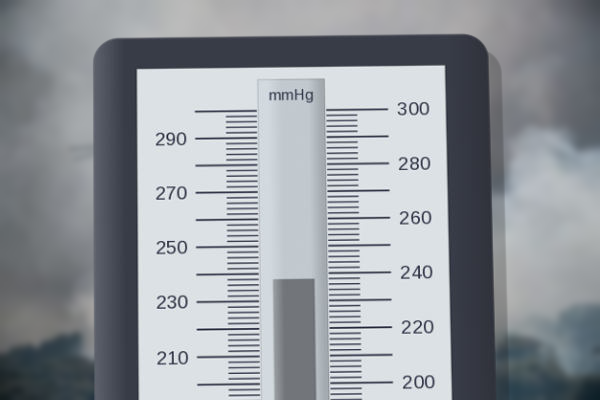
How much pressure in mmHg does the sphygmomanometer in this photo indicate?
238 mmHg
